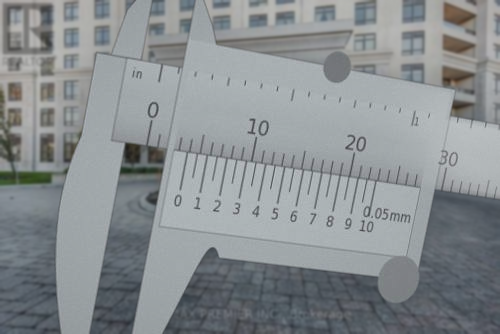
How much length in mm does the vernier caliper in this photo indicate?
3.8 mm
